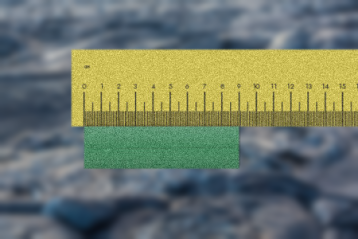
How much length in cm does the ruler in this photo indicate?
9 cm
